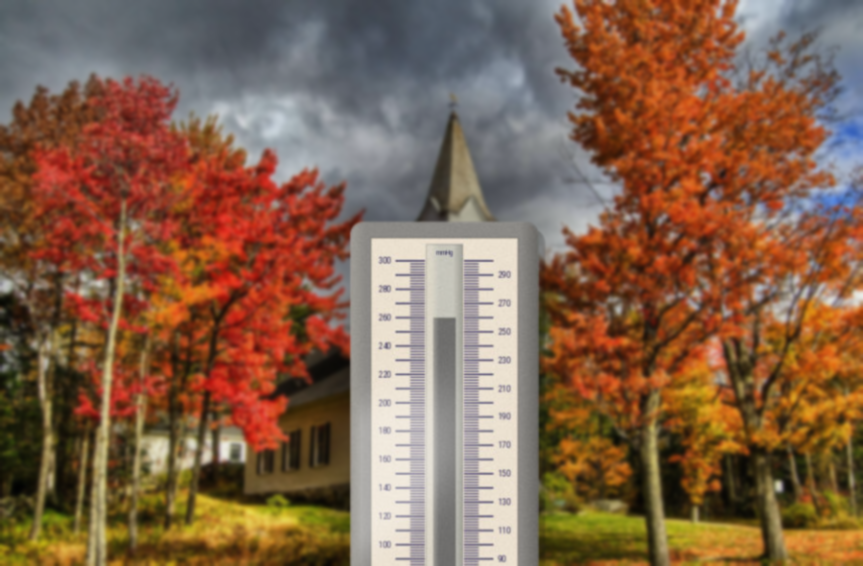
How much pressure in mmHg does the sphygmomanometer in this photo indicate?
260 mmHg
